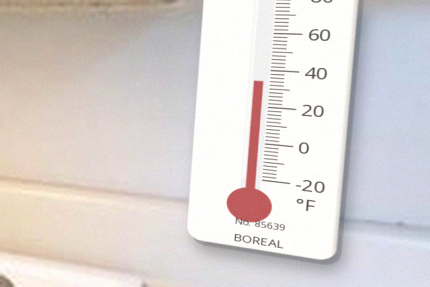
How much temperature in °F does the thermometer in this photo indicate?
34 °F
